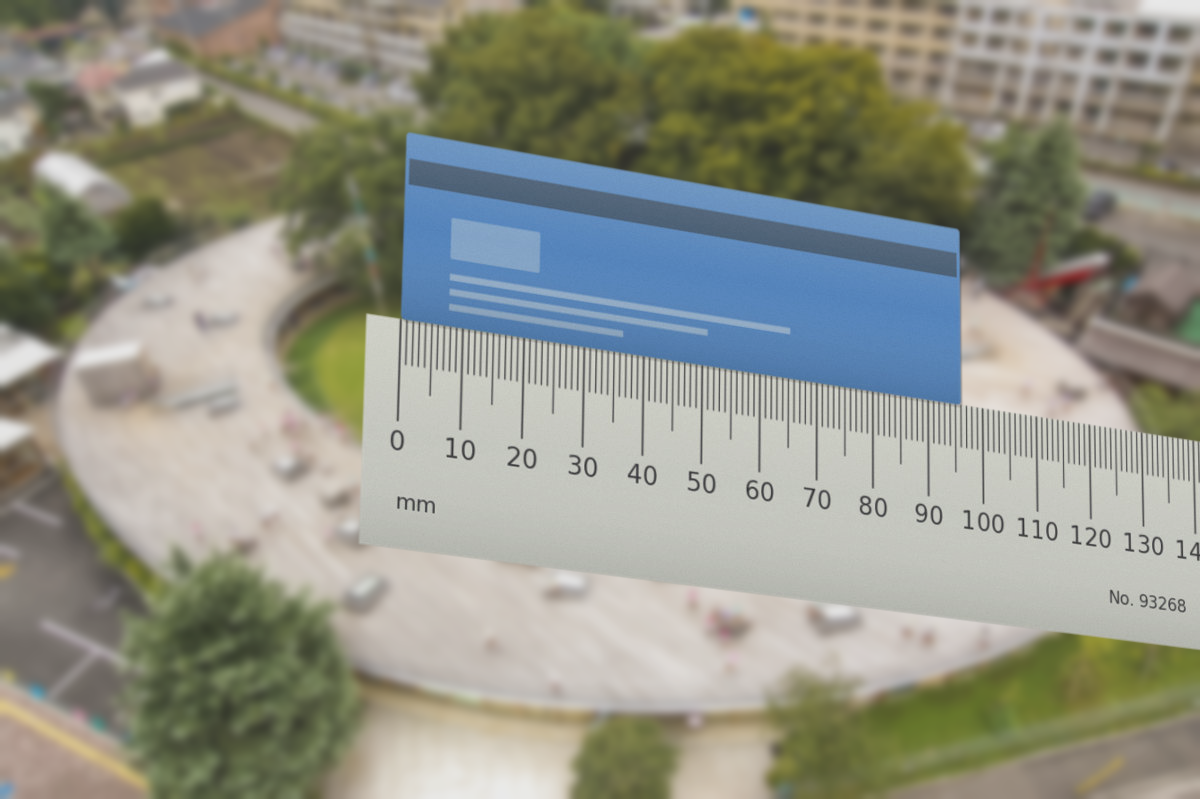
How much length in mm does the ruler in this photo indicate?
96 mm
